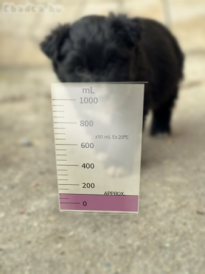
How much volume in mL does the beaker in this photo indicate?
100 mL
